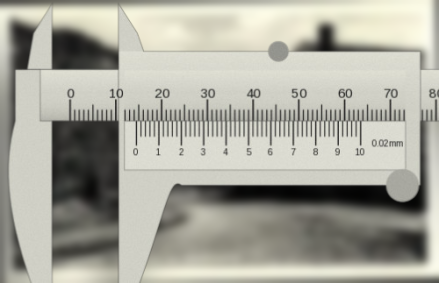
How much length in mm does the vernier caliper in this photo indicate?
14.5 mm
